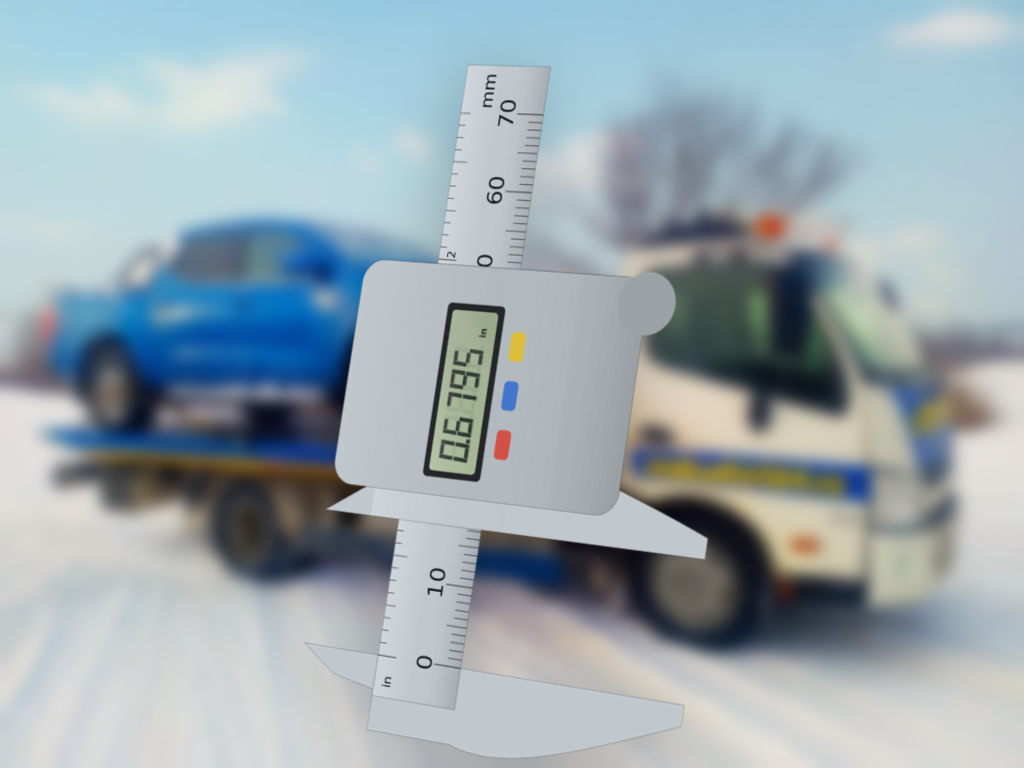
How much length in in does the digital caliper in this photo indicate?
0.6795 in
